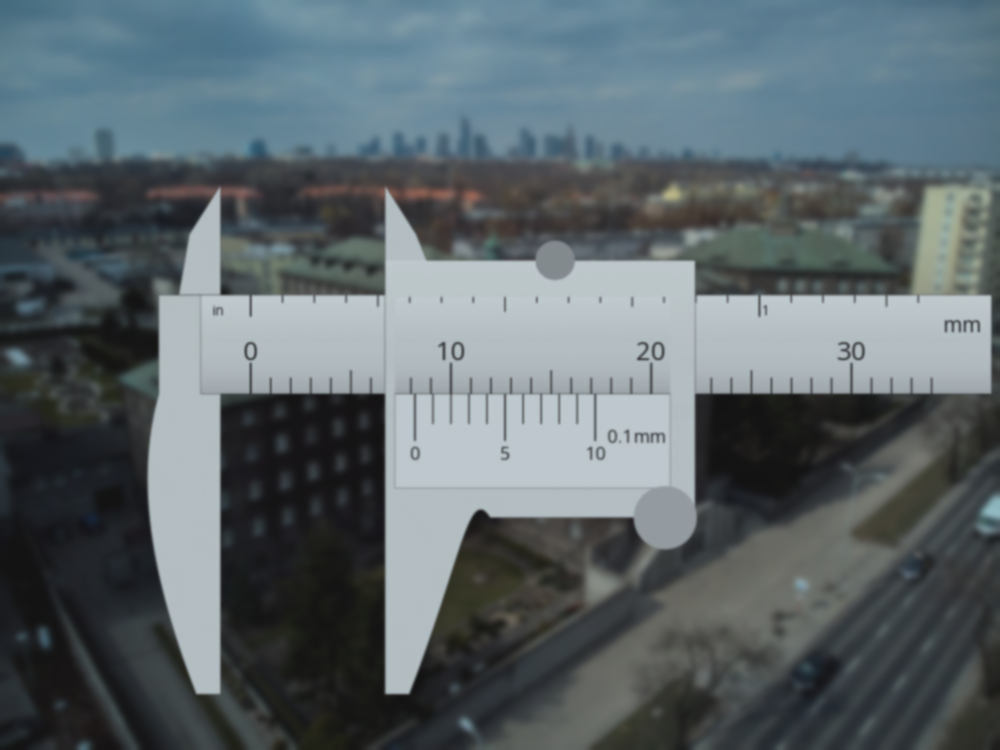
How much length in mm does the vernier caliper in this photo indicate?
8.2 mm
